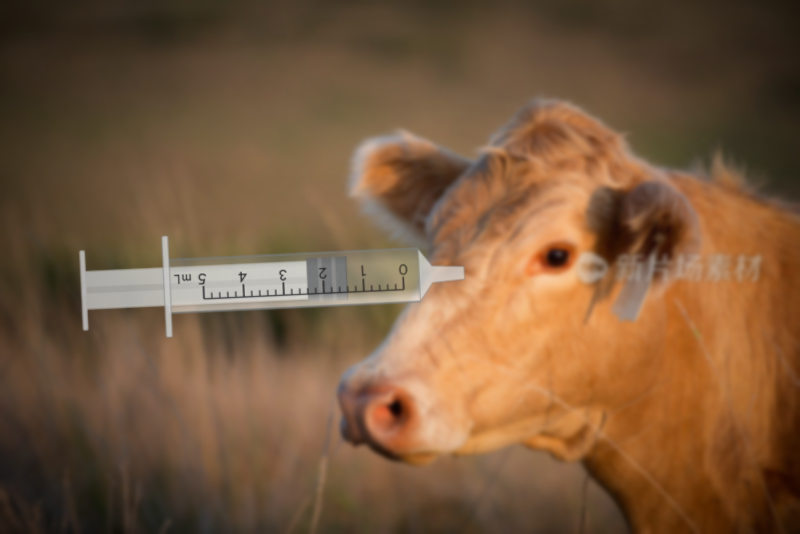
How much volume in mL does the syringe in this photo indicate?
1.4 mL
